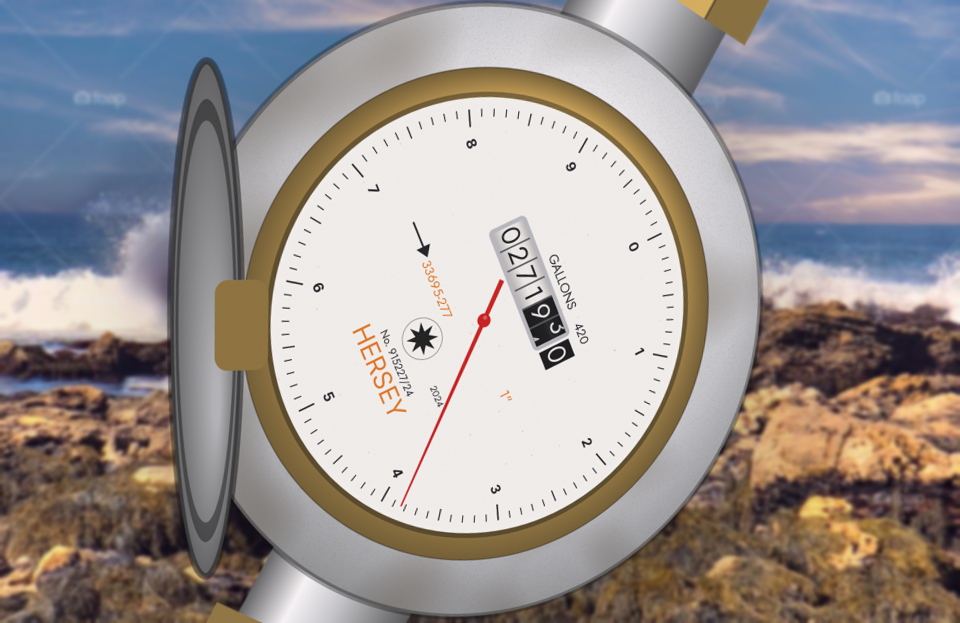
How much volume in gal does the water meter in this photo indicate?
271933.8 gal
